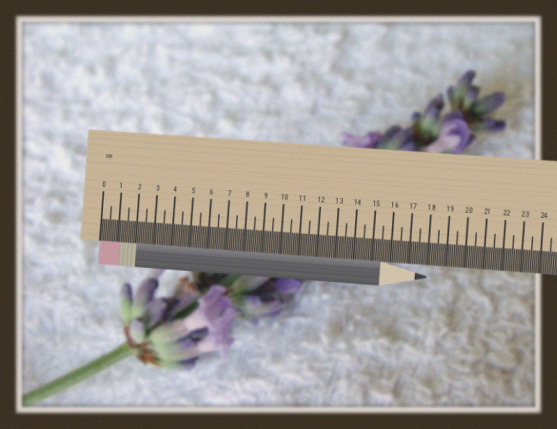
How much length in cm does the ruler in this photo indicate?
18 cm
